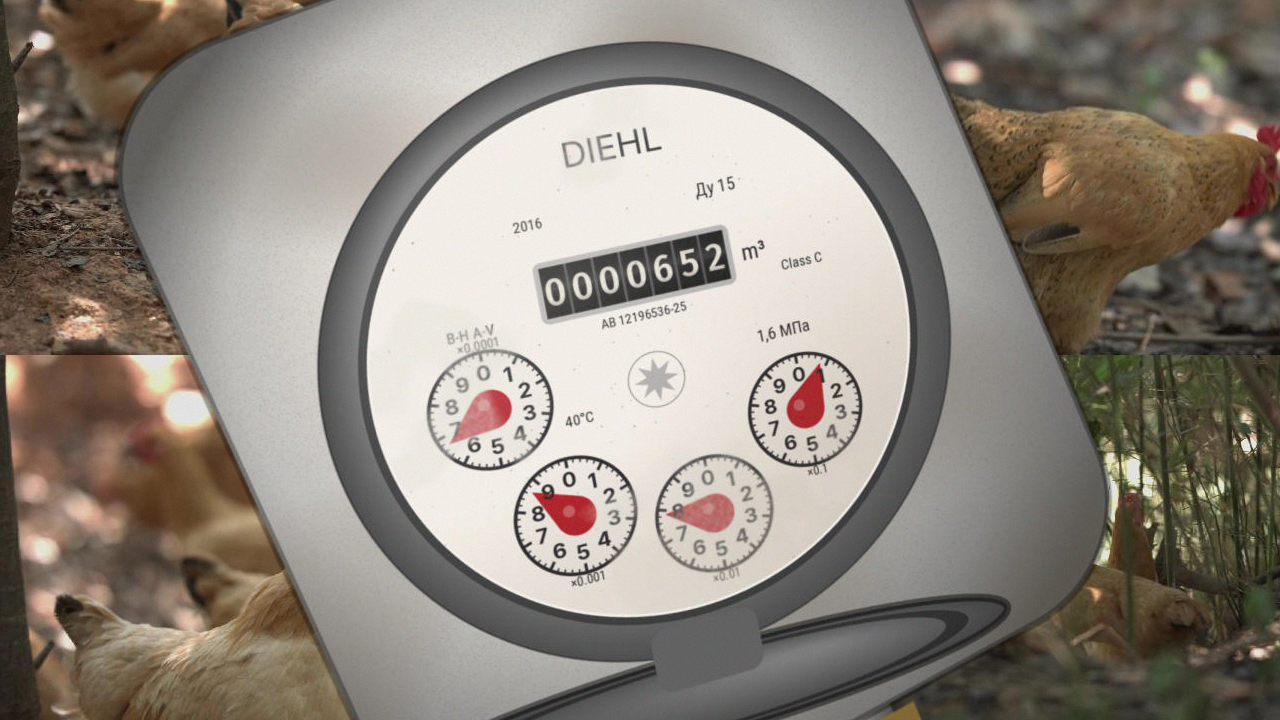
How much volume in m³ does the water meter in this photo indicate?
652.0786 m³
